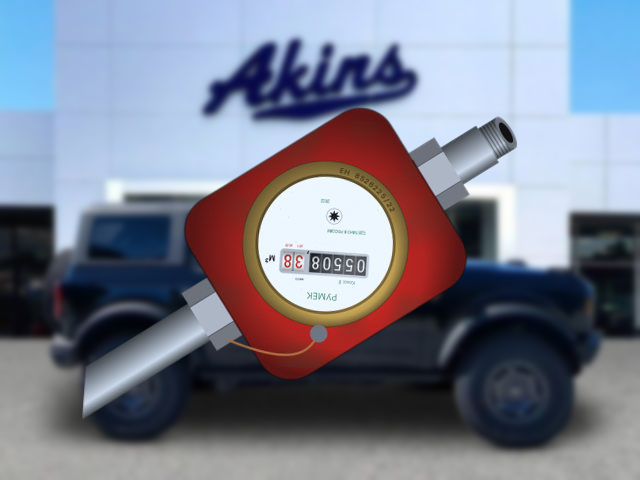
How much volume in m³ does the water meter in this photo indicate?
5508.38 m³
